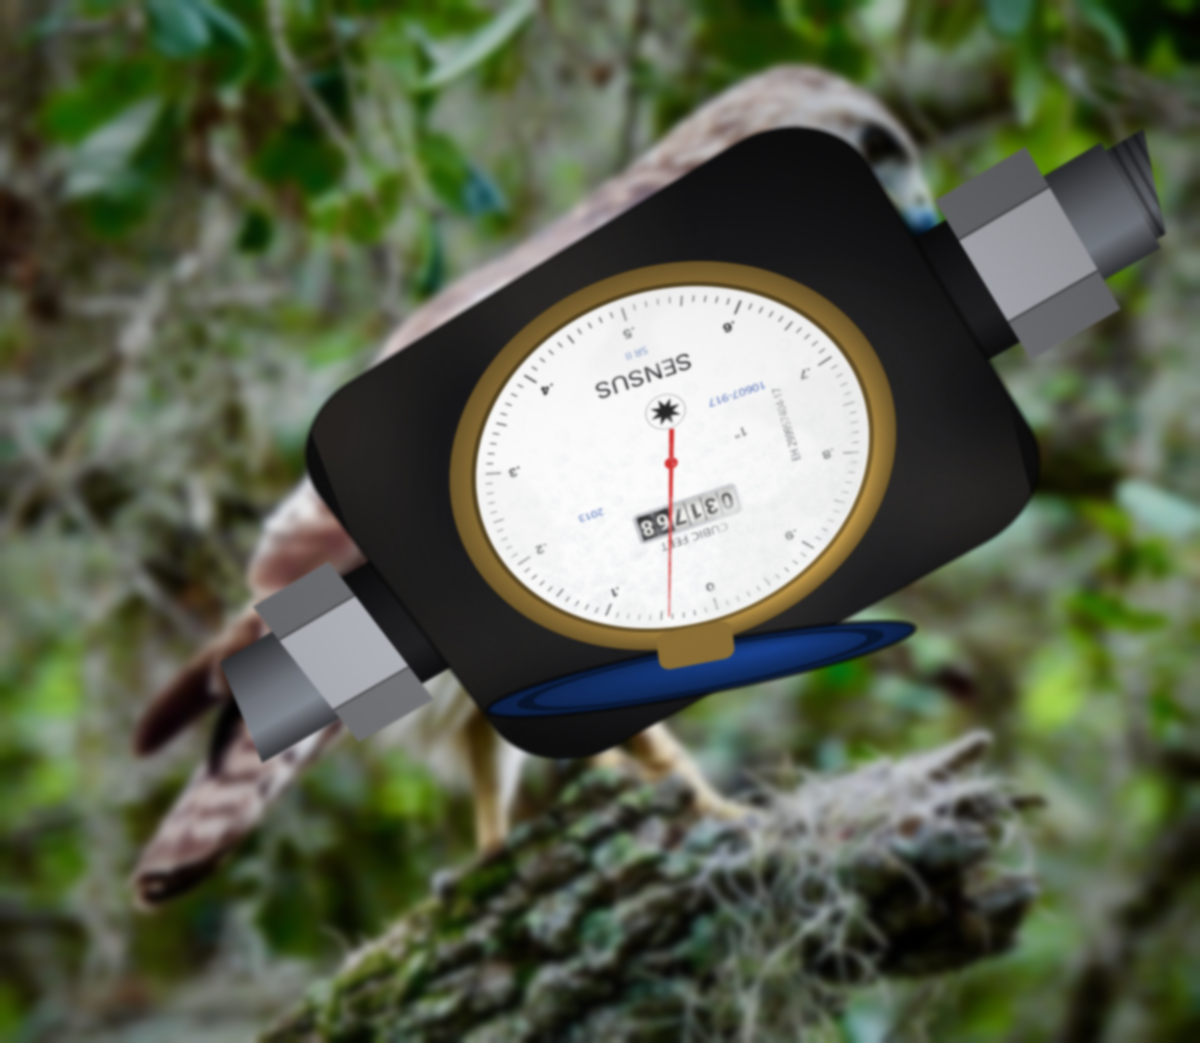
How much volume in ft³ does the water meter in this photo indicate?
31768.04 ft³
